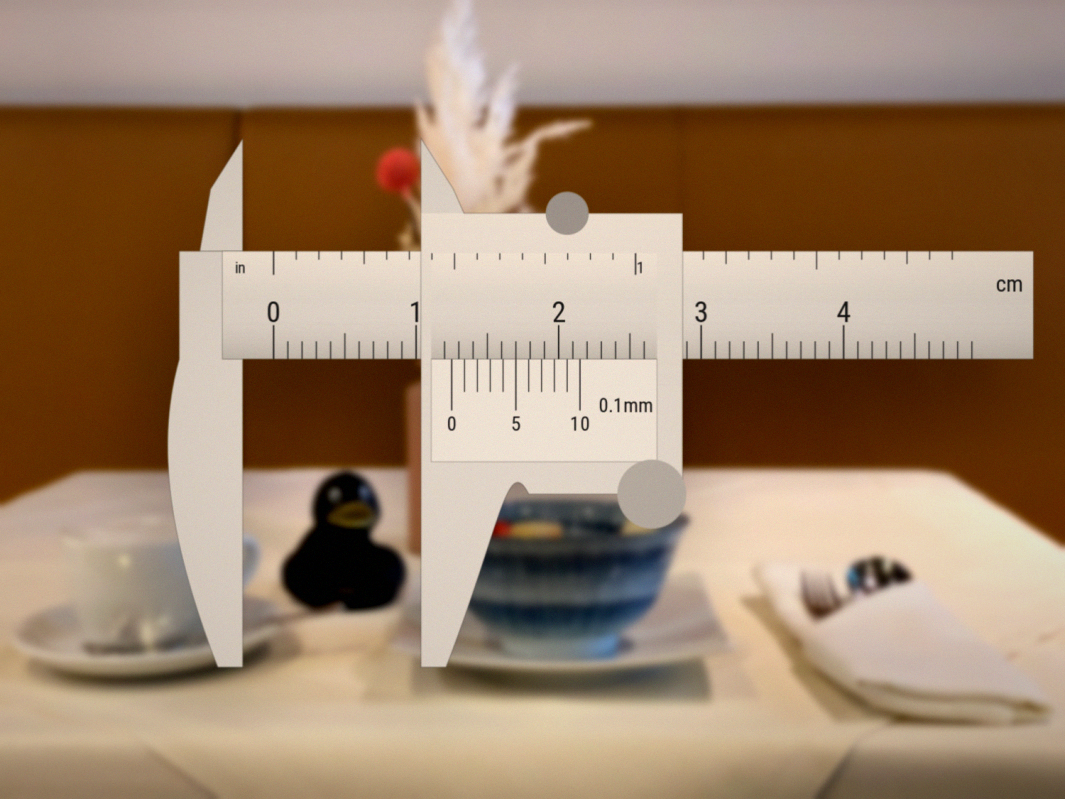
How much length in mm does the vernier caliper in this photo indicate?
12.5 mm
